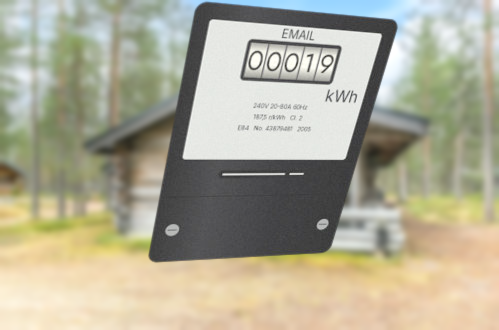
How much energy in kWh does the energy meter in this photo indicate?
19 kWh
